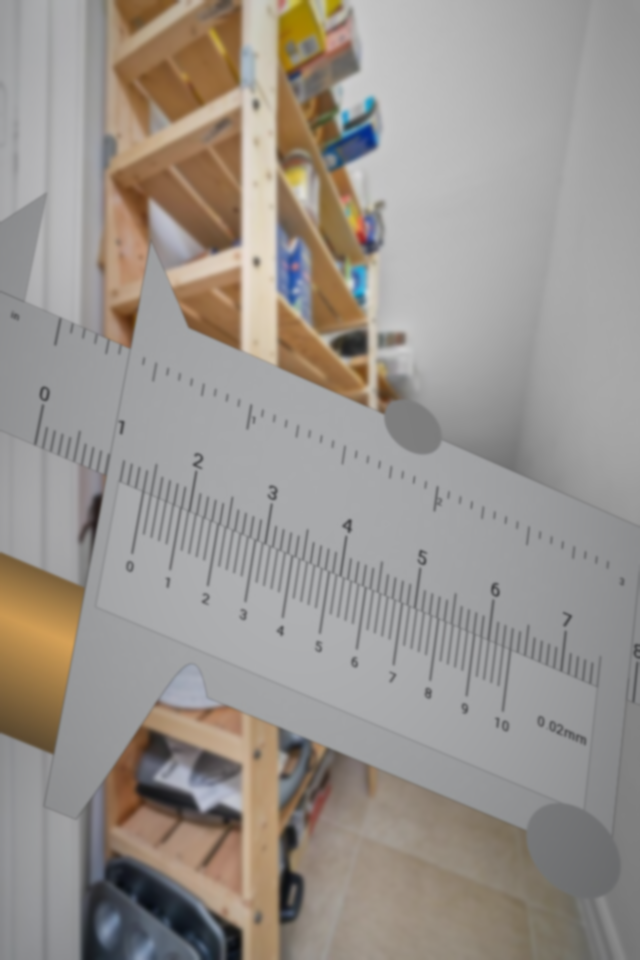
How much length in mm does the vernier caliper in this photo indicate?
14.0 mm
